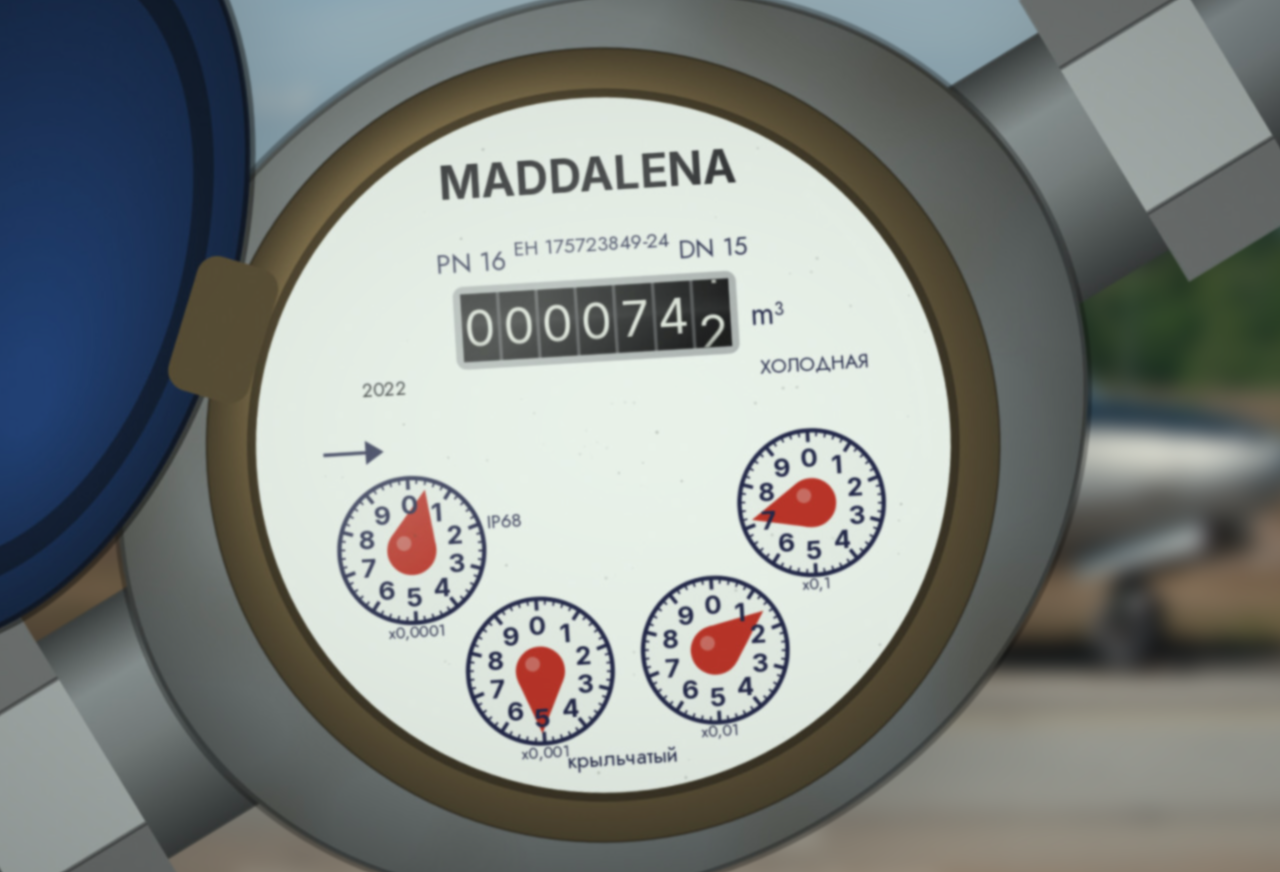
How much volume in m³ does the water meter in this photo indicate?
741.7150 m³
